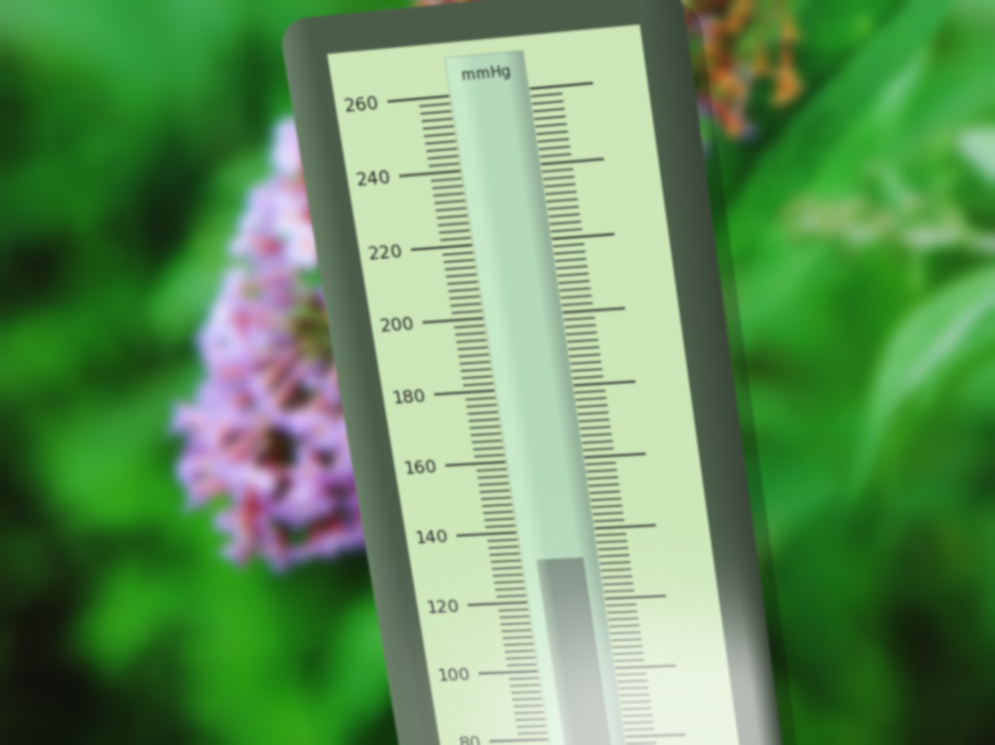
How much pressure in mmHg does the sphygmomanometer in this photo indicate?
132 mmHg
